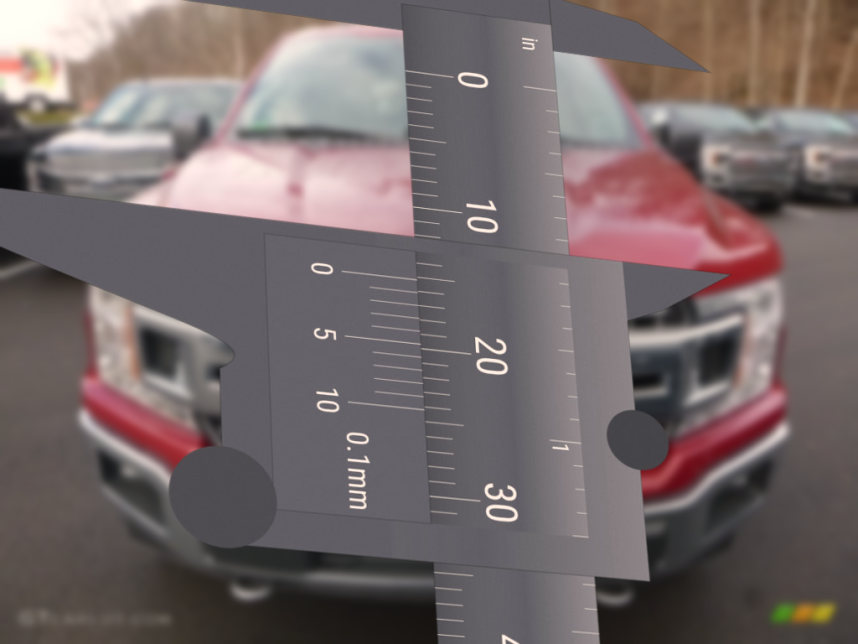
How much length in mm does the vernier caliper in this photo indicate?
15.2 mm
